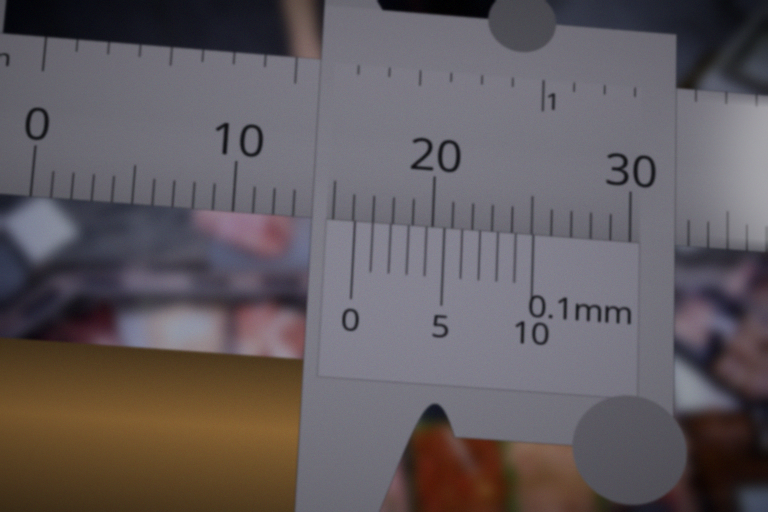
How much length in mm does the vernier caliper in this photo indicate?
16.1 mm
